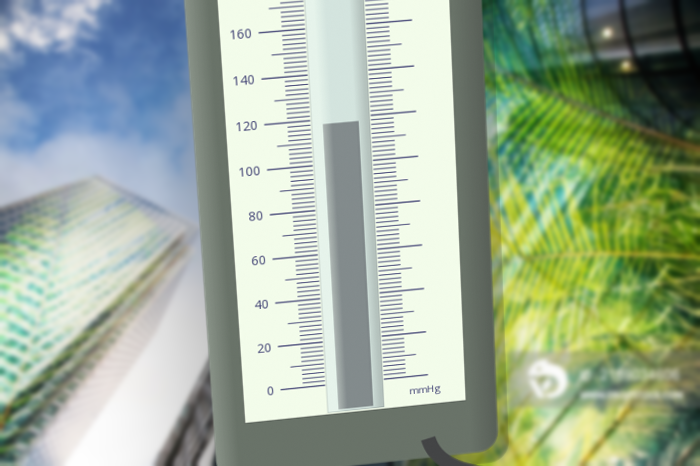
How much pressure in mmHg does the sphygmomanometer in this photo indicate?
118 mmHg
